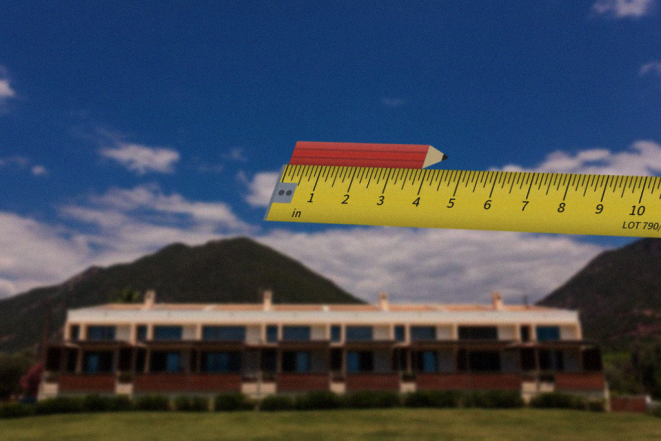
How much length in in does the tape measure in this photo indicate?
4.5 in
